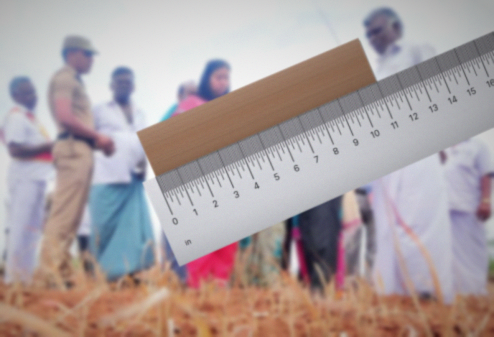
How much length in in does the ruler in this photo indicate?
11 in
